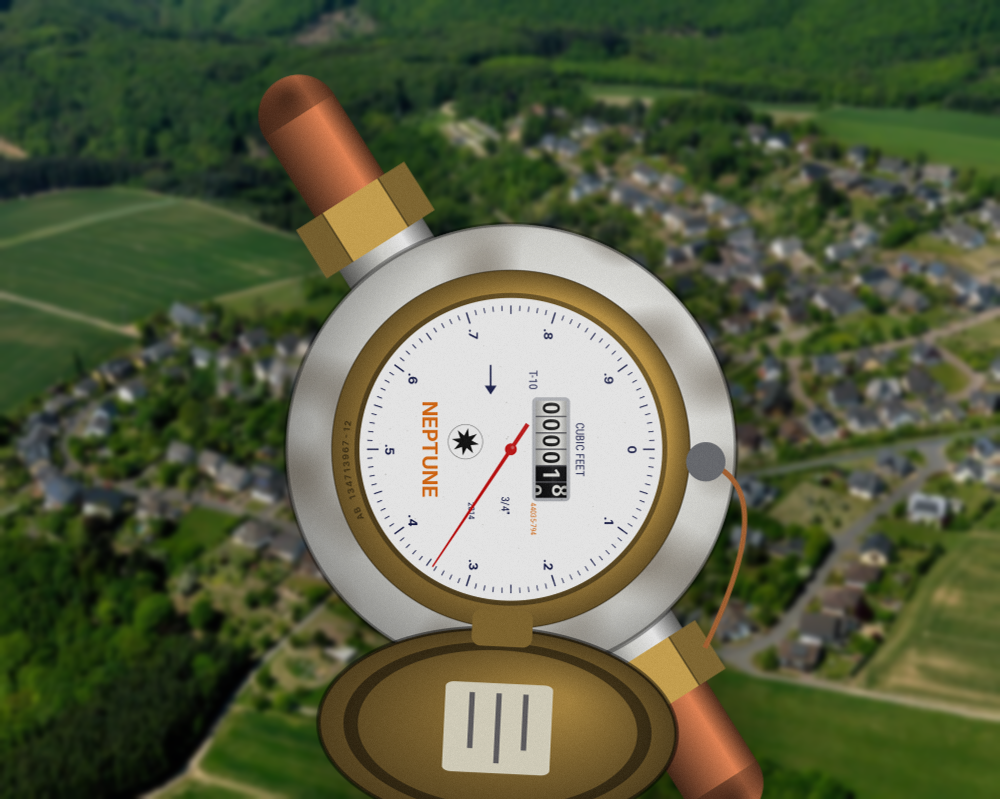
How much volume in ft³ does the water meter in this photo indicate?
18.34 ft³
